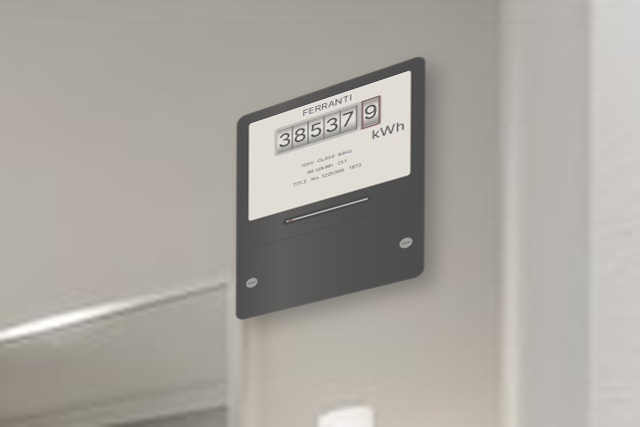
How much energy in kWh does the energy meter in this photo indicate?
38537.9 kWh
